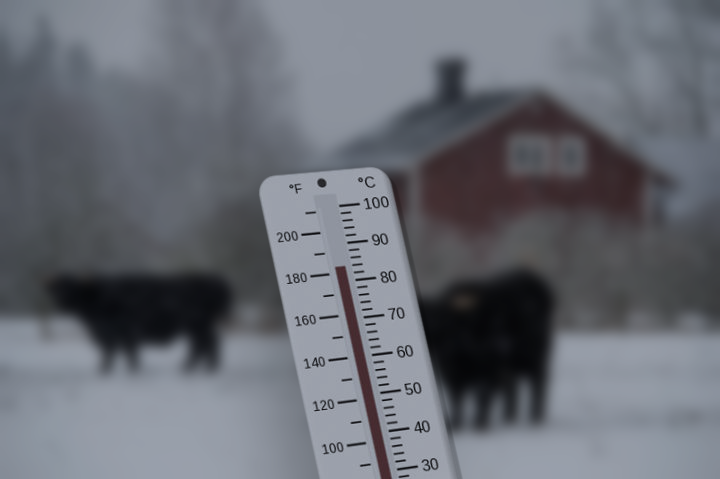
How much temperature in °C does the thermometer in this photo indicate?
84 °C
